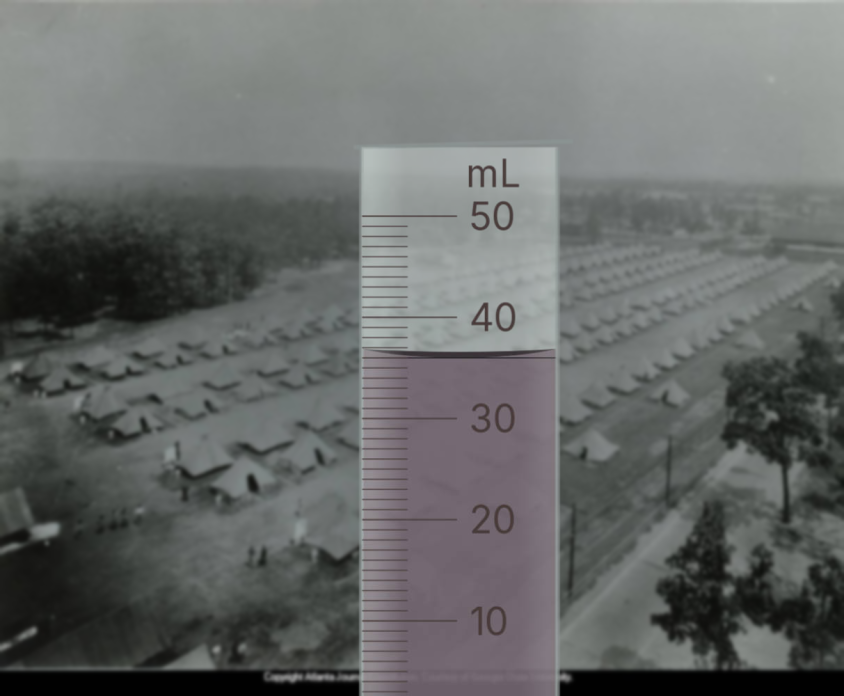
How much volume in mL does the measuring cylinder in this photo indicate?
36 mL
